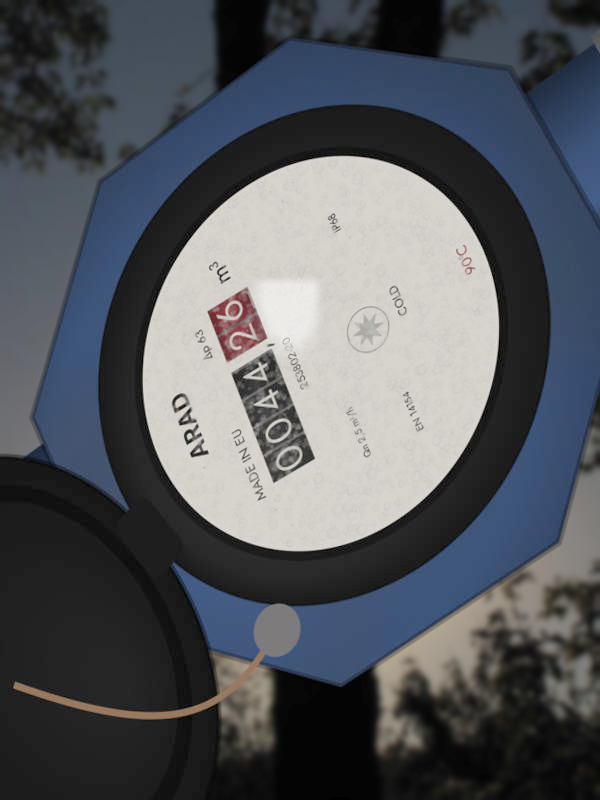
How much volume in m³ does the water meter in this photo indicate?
44.26 m³
